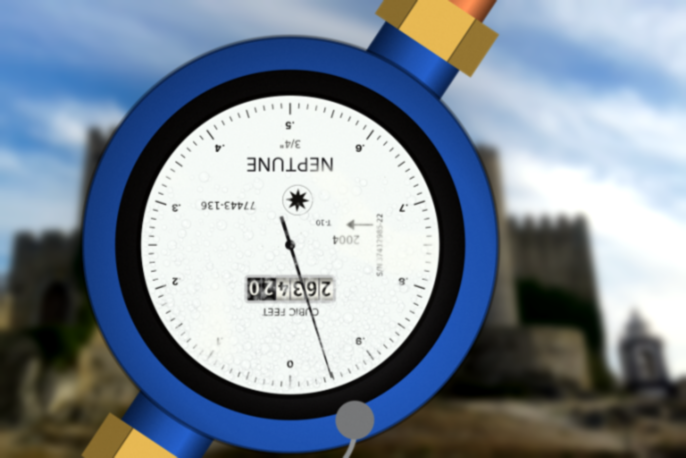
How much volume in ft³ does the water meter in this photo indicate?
263419.95 ft³
